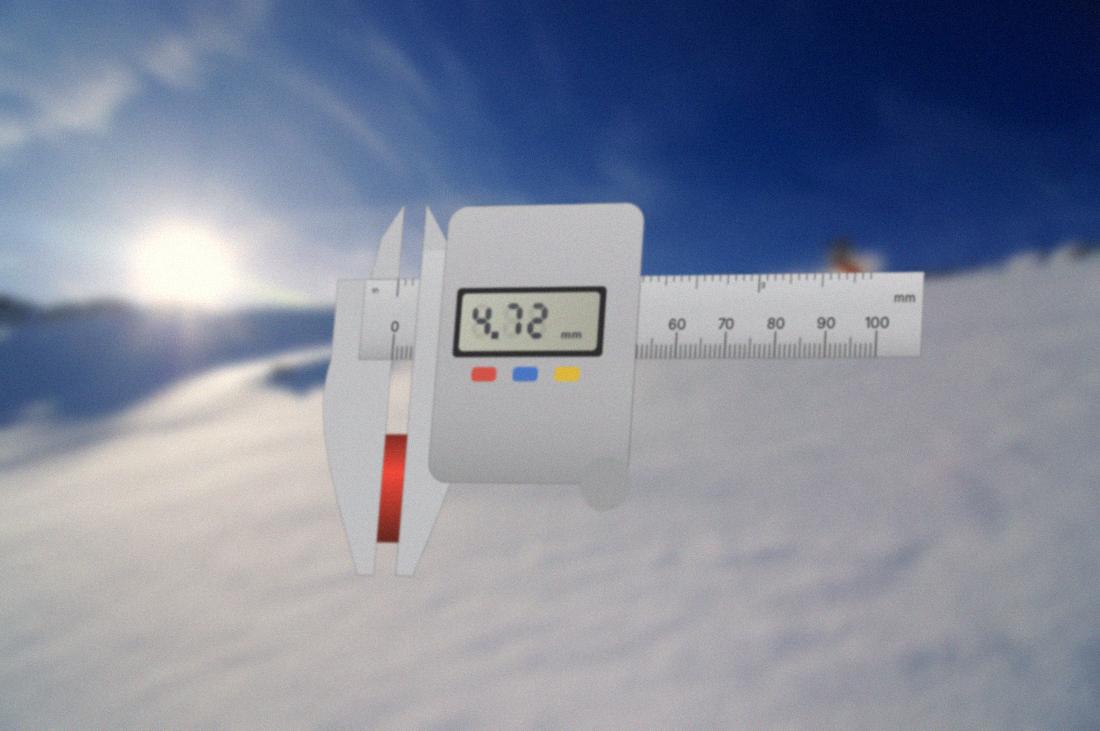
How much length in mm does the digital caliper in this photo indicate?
4.72 mm
